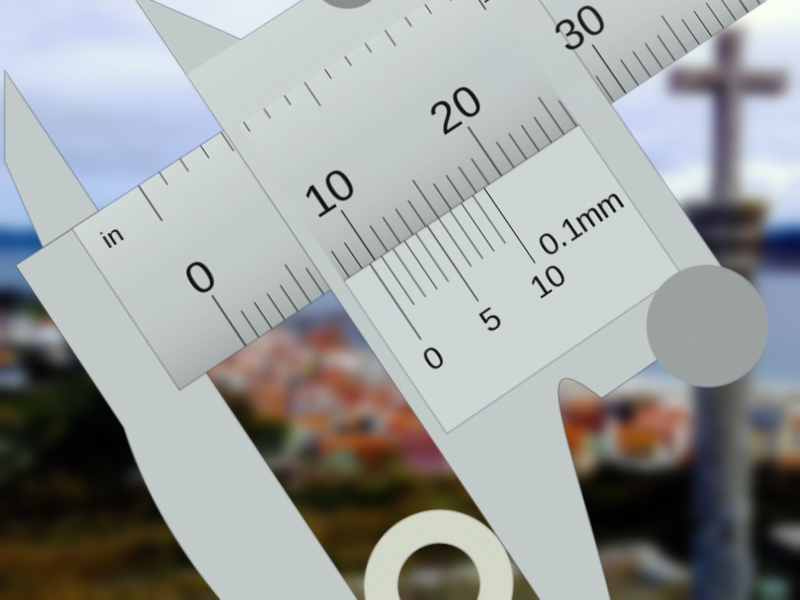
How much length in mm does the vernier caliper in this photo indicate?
9.6 mm
